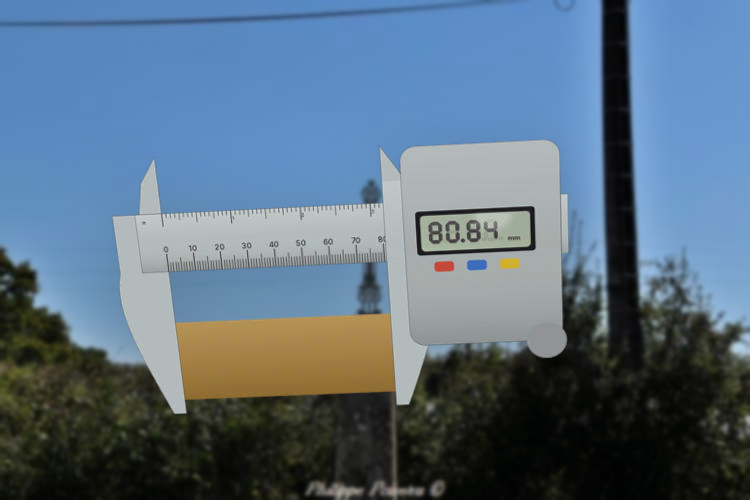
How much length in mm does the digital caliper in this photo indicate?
80.84 mm
